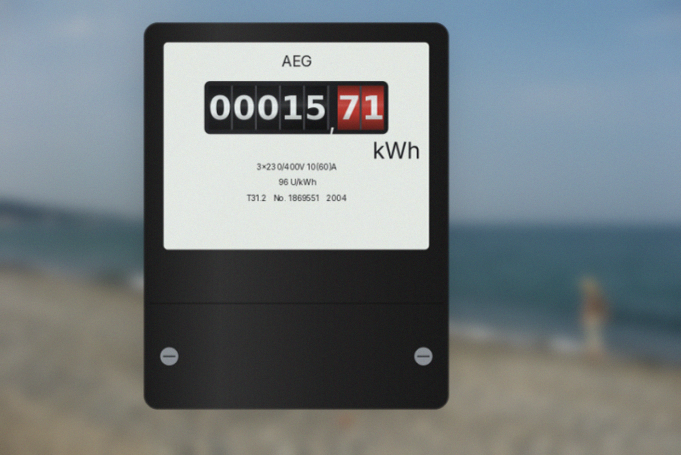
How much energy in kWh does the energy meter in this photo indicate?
15.71 kWh
